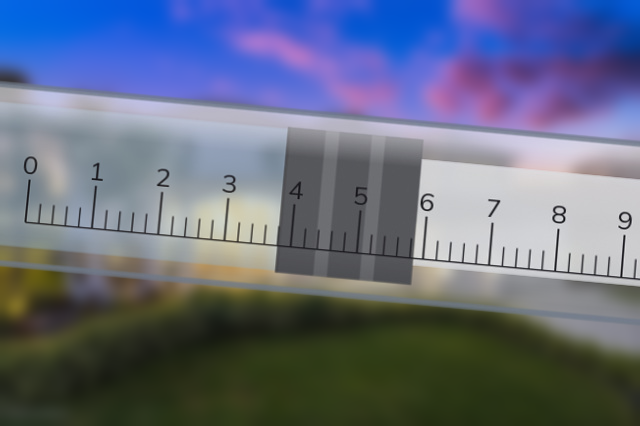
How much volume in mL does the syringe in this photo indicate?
3.8 mL
